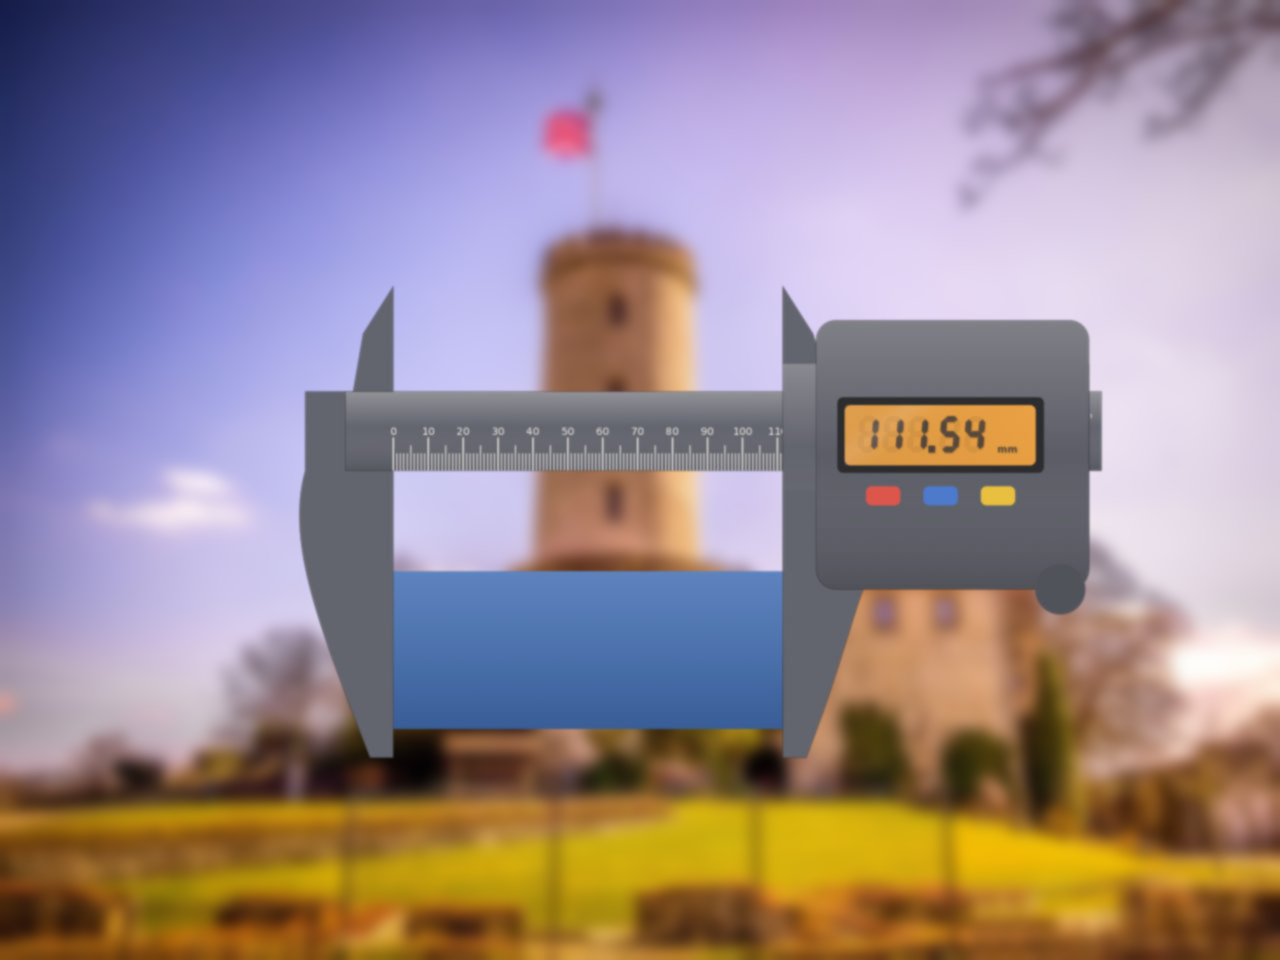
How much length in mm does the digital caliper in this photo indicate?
111.54 mm
